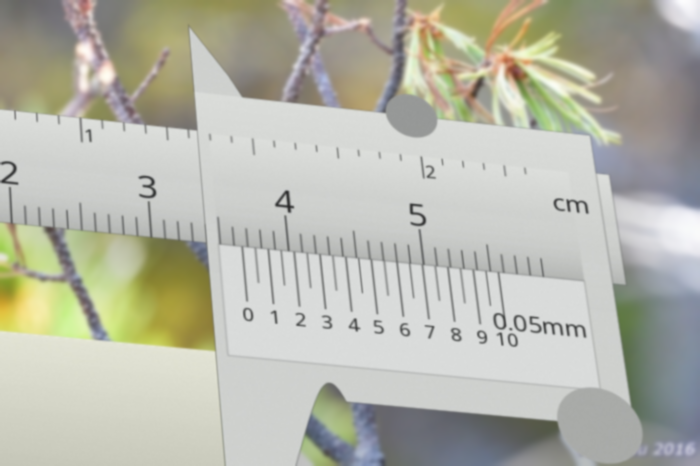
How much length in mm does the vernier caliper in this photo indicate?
36.6 mm
